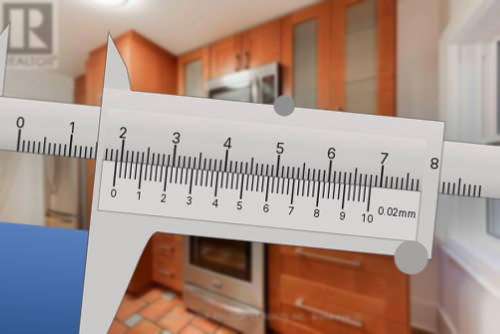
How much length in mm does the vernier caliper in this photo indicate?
19.0 mm
